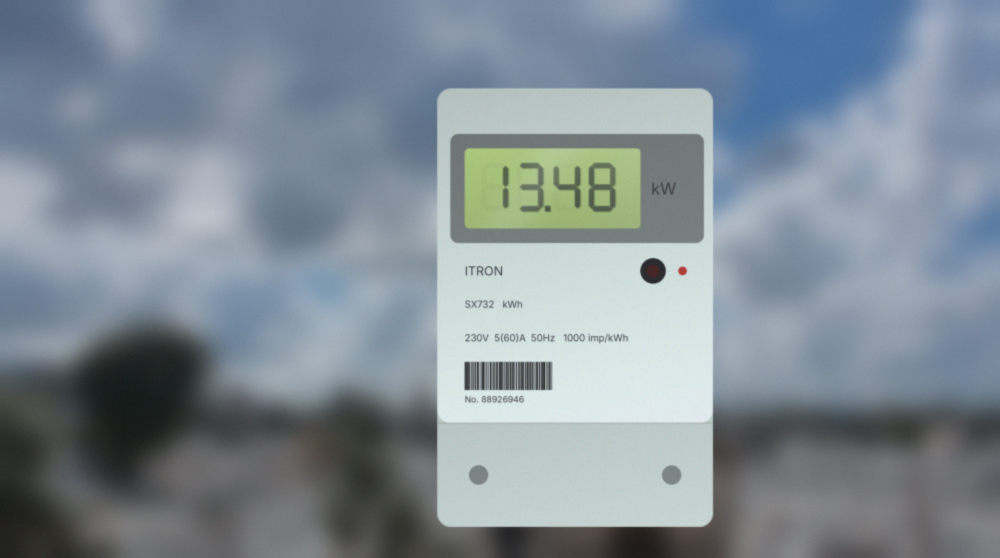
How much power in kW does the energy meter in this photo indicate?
13.48 kW
